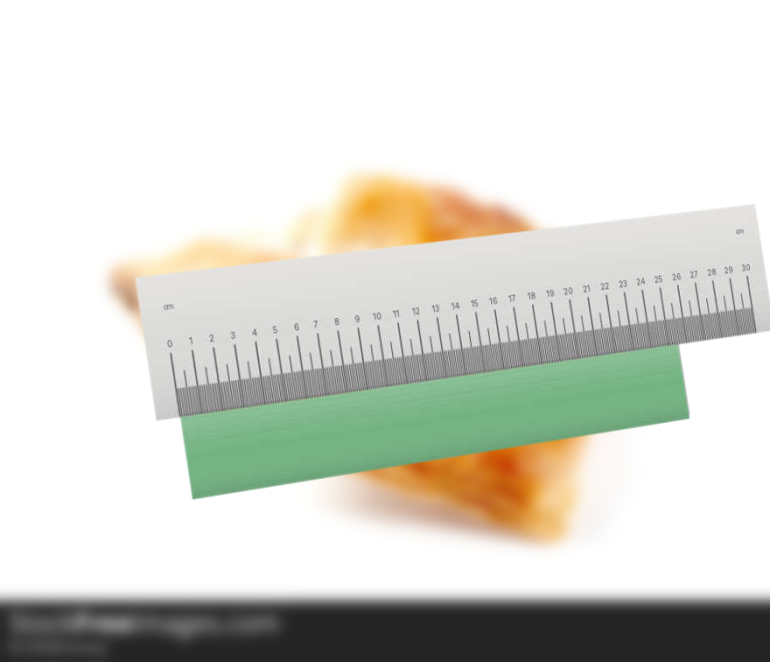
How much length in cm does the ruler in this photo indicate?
25.5 cm
